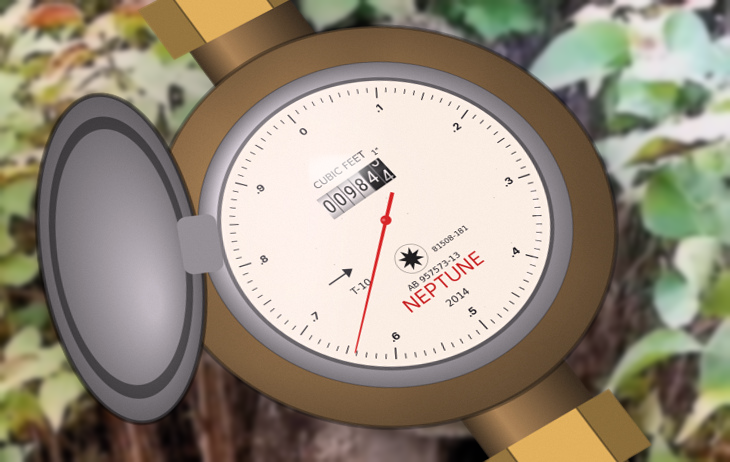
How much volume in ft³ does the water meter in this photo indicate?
9843.64 ft³
